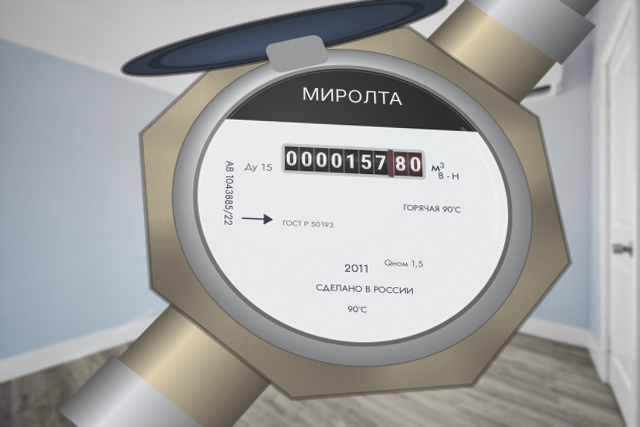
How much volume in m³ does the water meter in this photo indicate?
157.80 m³
